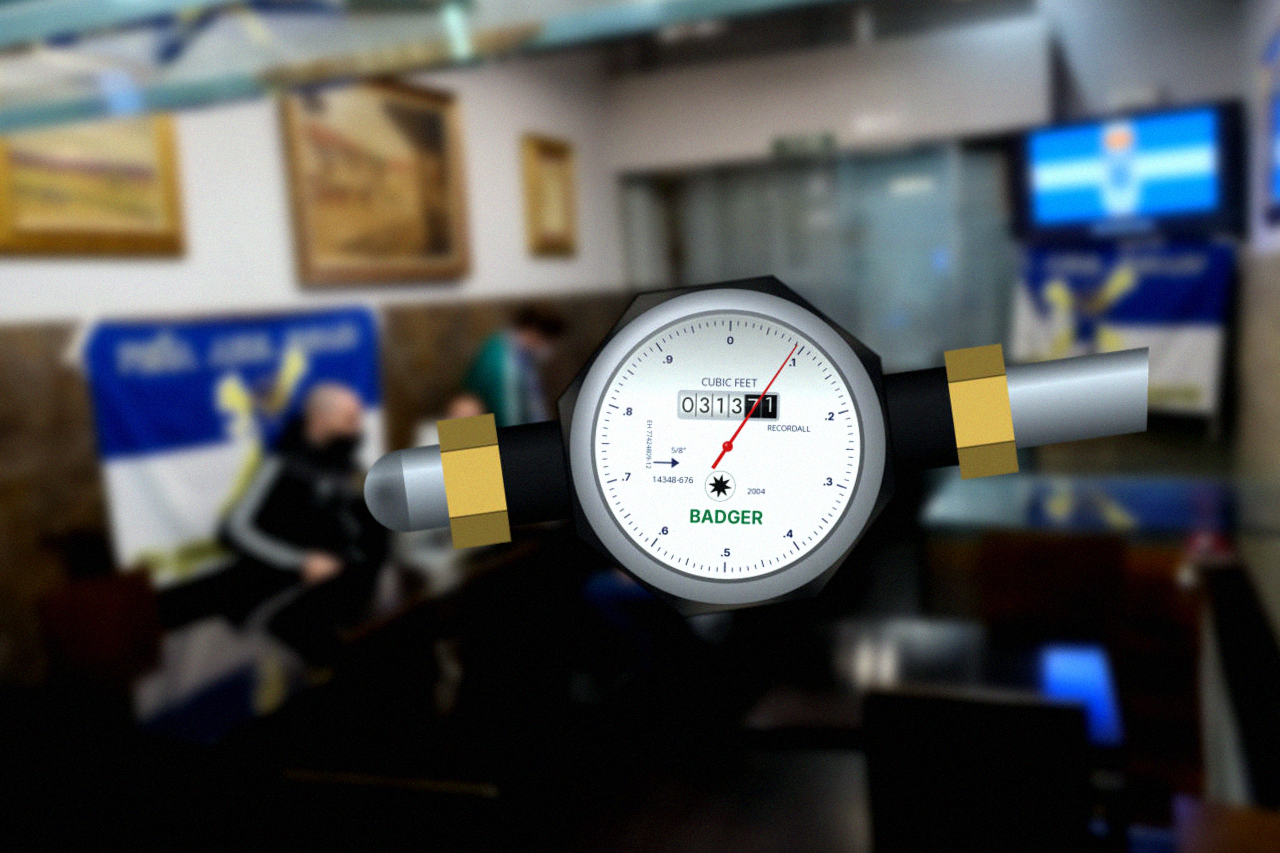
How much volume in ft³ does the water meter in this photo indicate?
31371.09 ft³
